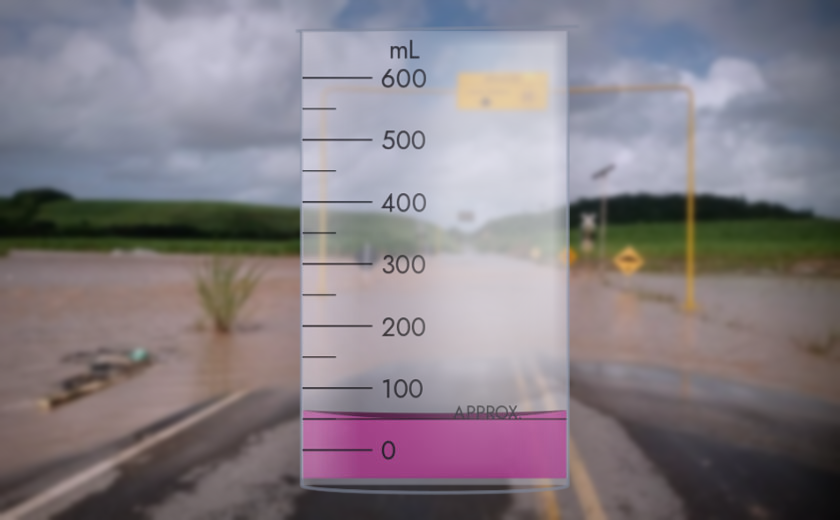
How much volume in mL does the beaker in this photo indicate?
50 mL
